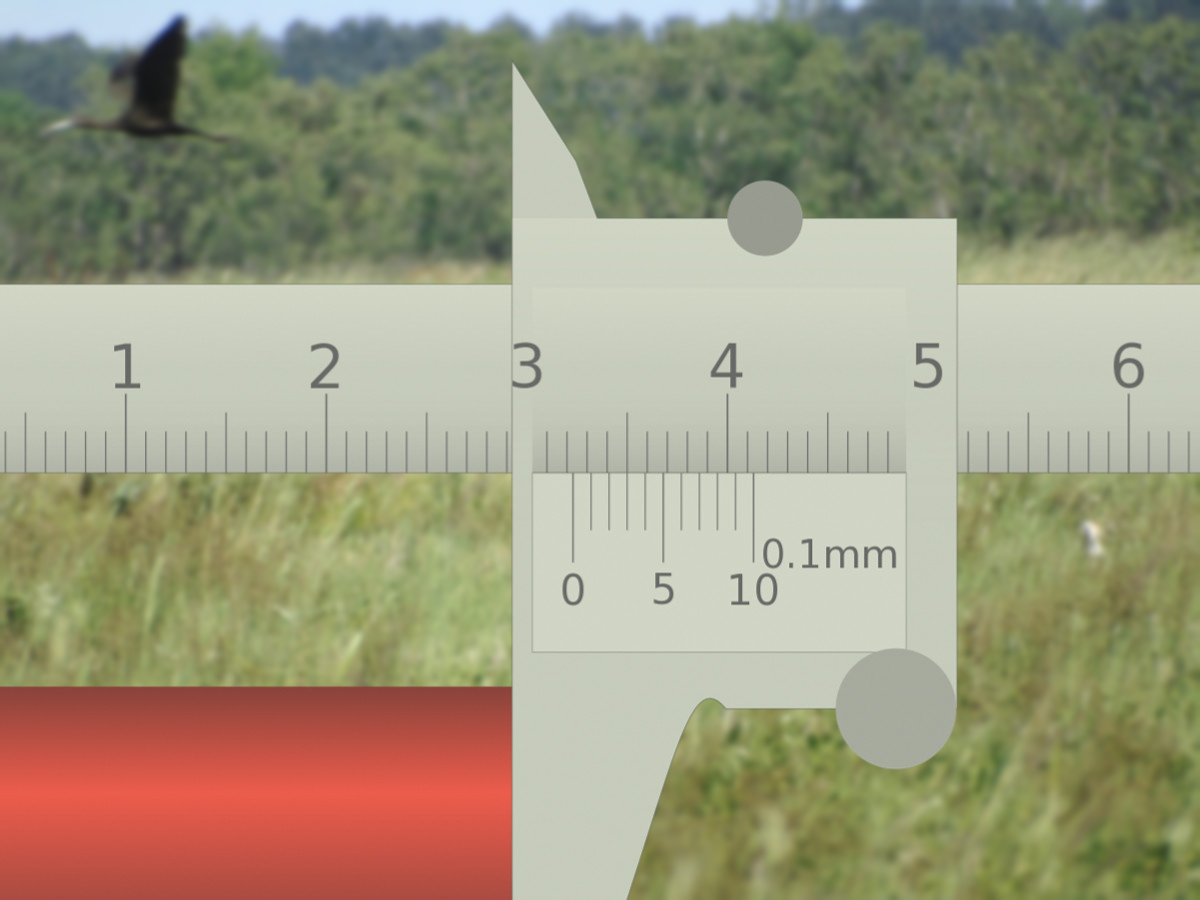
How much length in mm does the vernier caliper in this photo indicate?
32.3 mm
